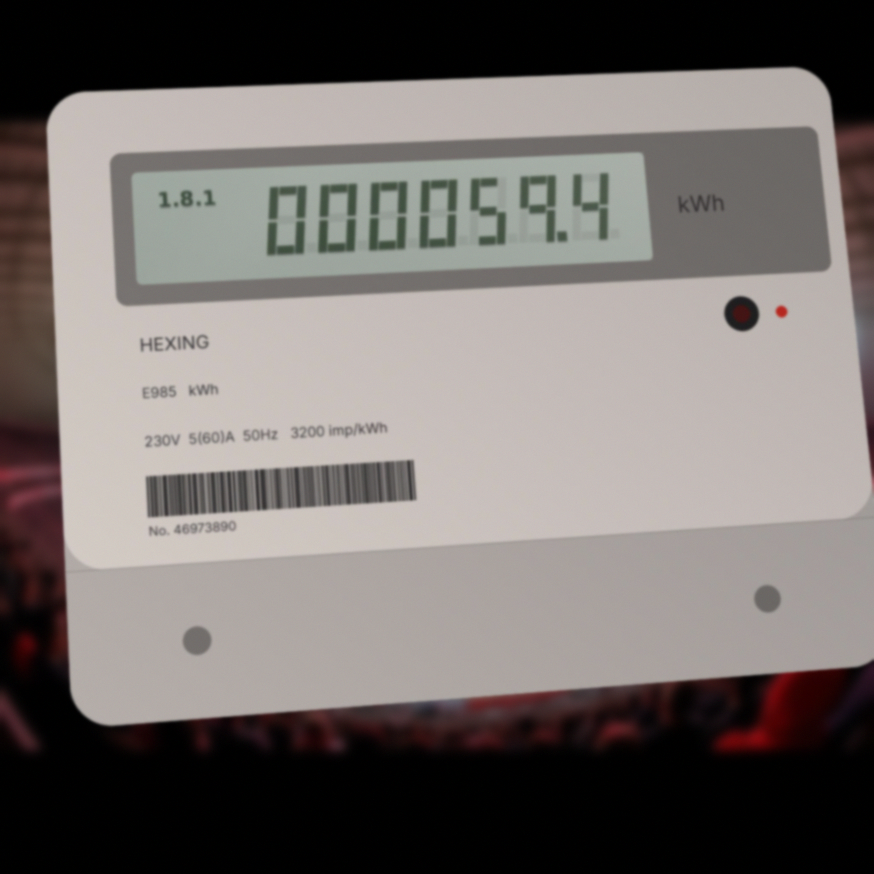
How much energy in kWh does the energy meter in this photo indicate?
59.4 kWh
